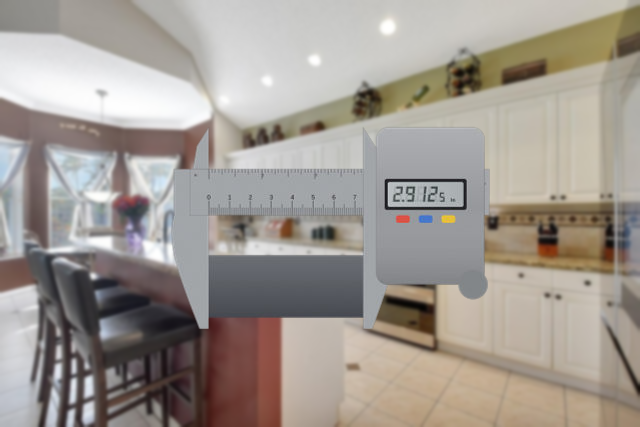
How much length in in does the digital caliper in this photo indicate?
2.9125 in
